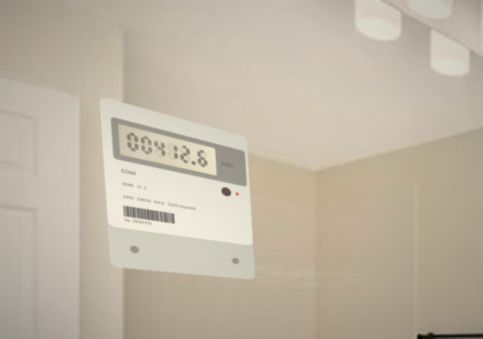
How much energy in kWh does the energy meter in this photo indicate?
412.6 kWh
